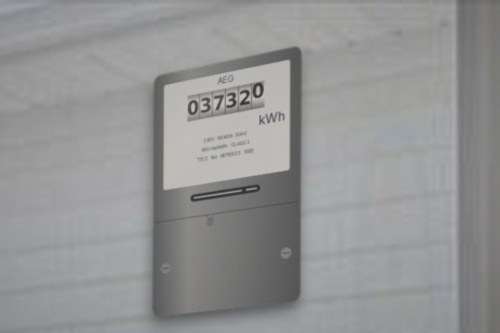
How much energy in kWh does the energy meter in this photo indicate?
37320 kWh
